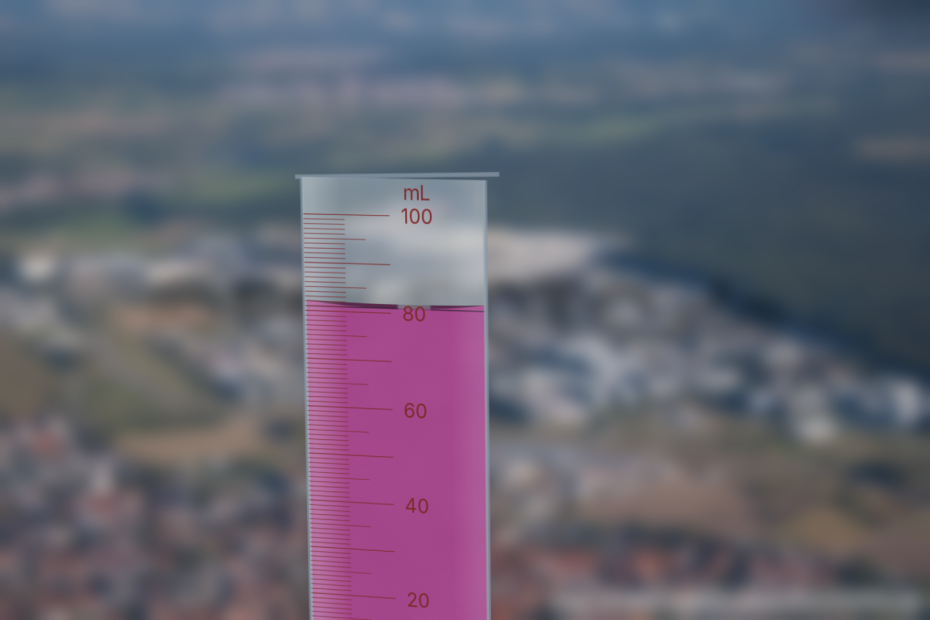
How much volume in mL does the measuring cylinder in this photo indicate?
81 mL
